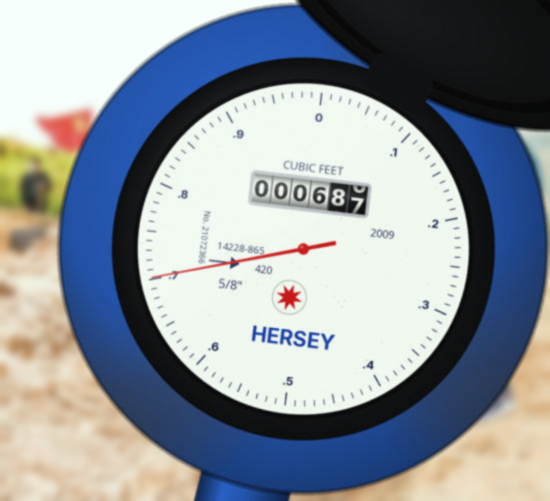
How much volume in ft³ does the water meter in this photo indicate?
686.70 ft³
